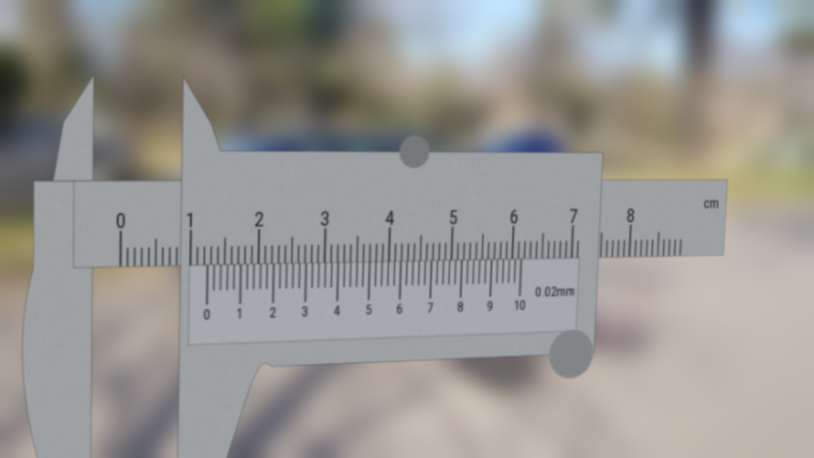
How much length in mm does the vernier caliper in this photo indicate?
12.5 mm
